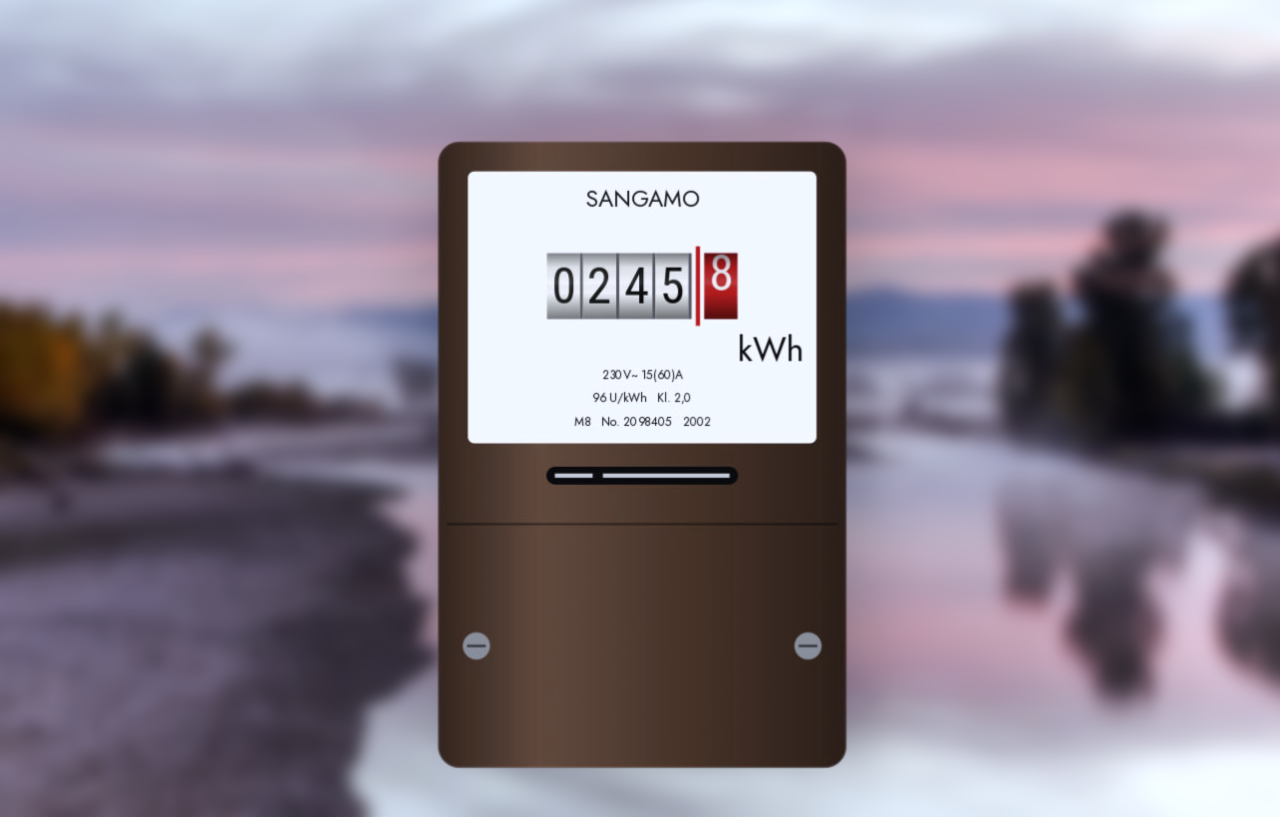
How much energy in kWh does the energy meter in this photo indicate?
245.8 kWh
